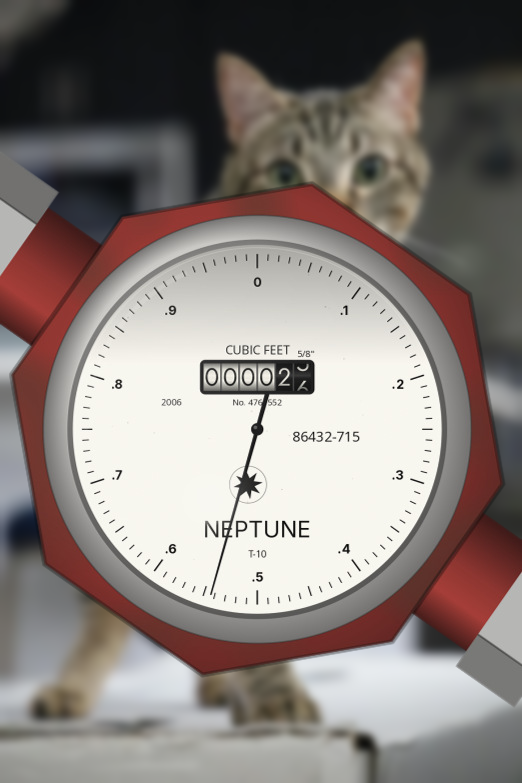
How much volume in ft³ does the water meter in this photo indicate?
25.54 ft³
